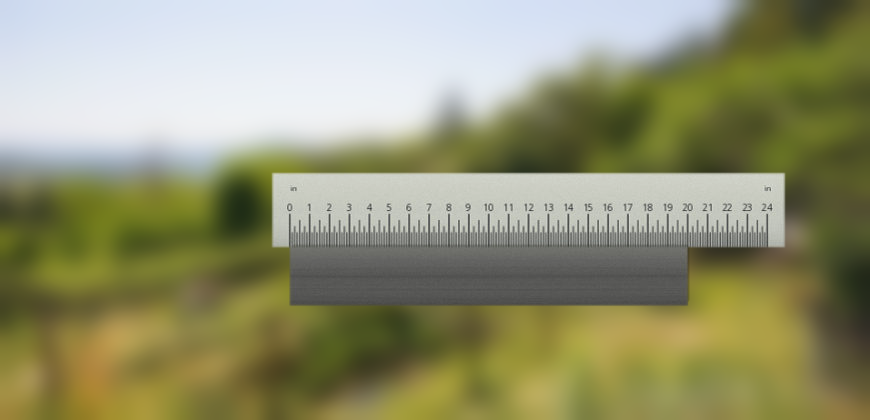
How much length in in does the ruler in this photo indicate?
20 in
